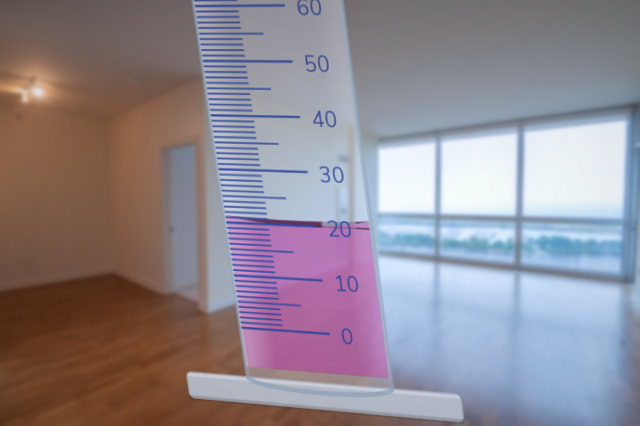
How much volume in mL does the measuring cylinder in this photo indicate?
20 mL
